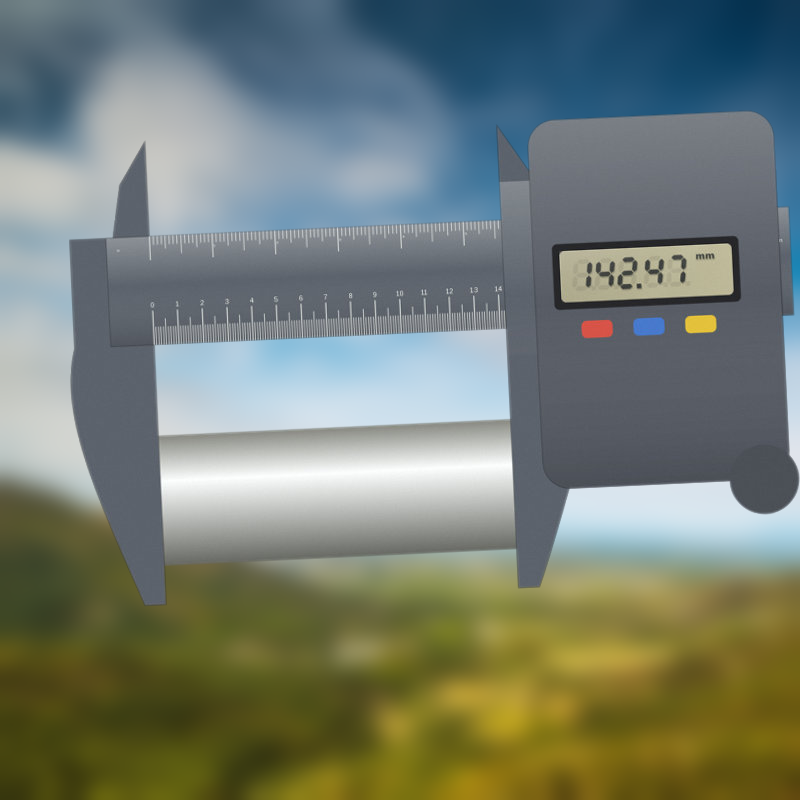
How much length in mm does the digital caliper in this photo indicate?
142.47 mm
